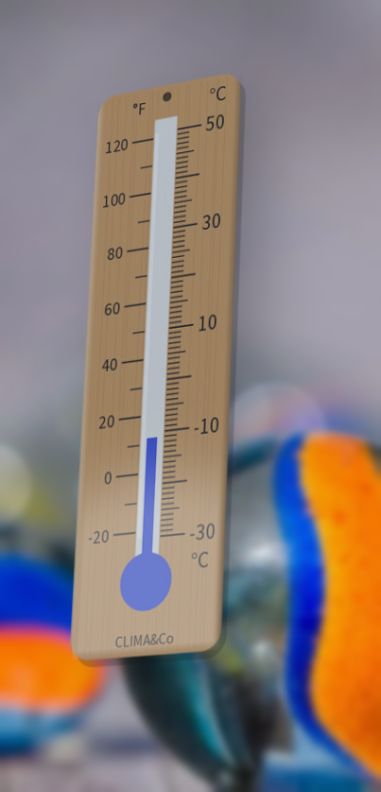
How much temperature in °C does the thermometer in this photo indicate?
-11 °C
